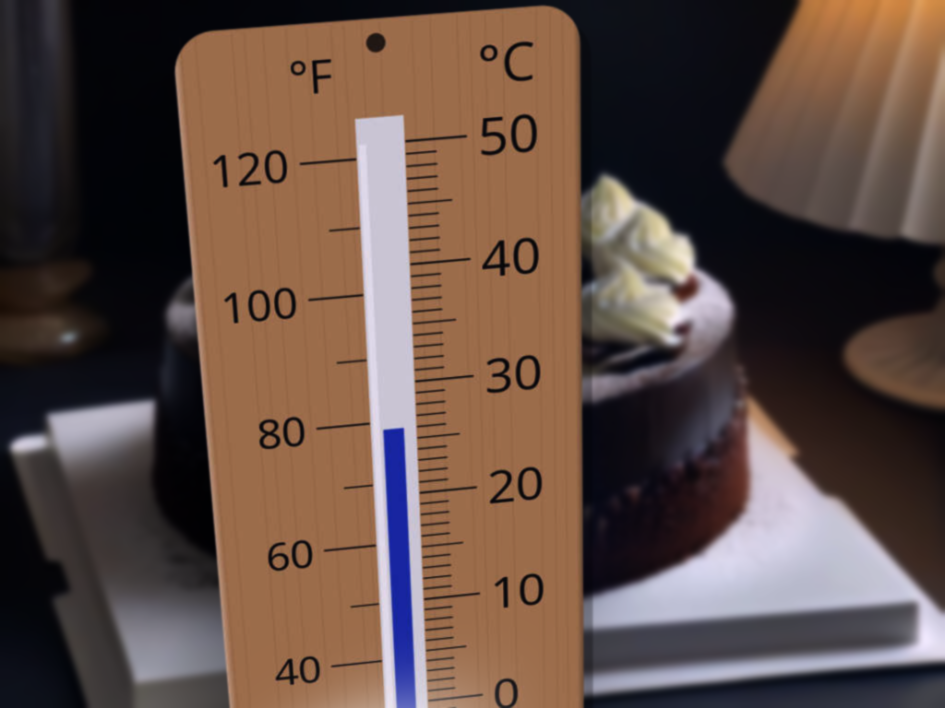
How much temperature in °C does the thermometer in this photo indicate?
26 °C
